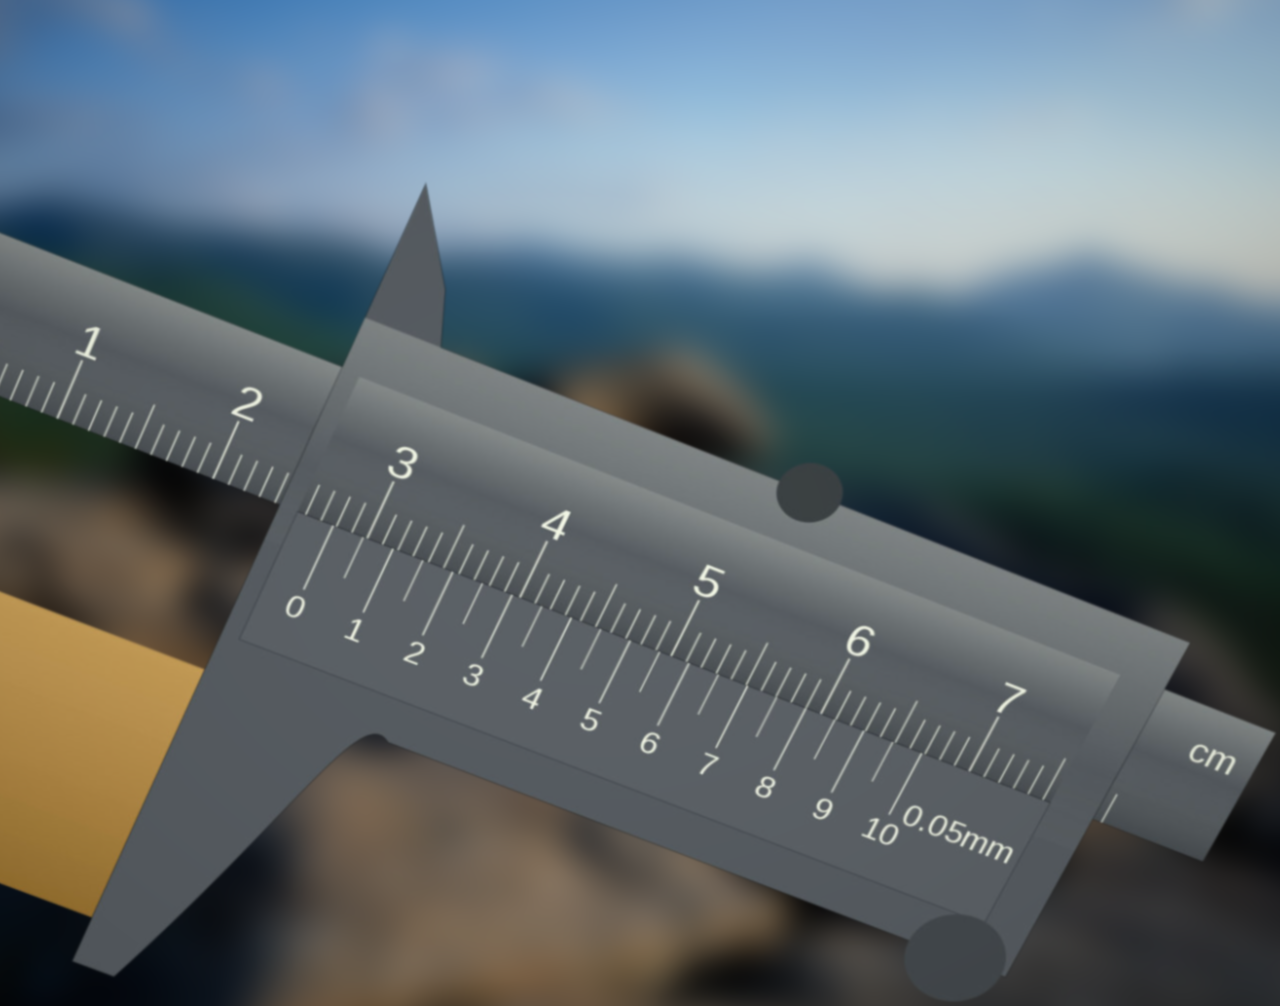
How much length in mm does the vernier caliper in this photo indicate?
27.8 mm
